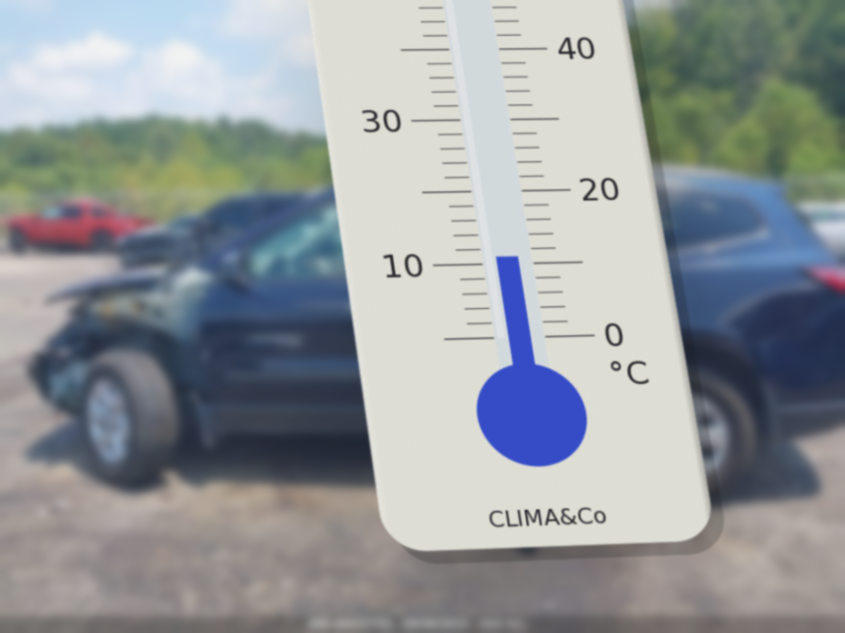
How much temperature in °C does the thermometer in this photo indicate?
11 °C
